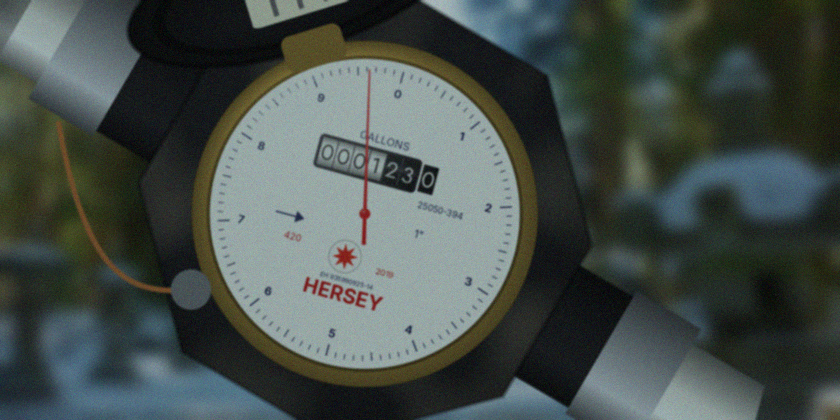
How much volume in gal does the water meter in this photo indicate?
1229.6 gal
